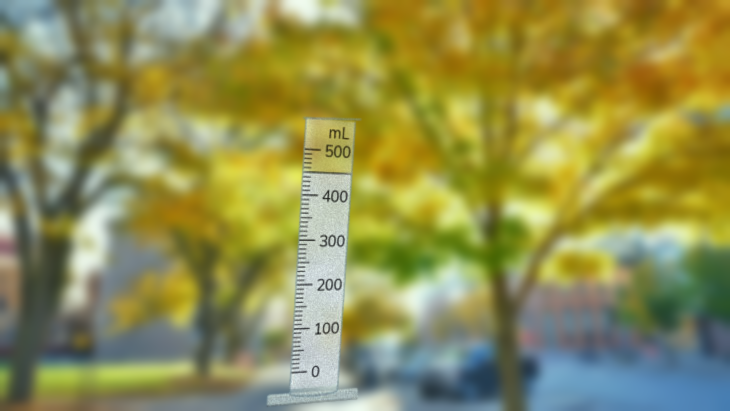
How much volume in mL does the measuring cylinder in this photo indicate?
450 mL
